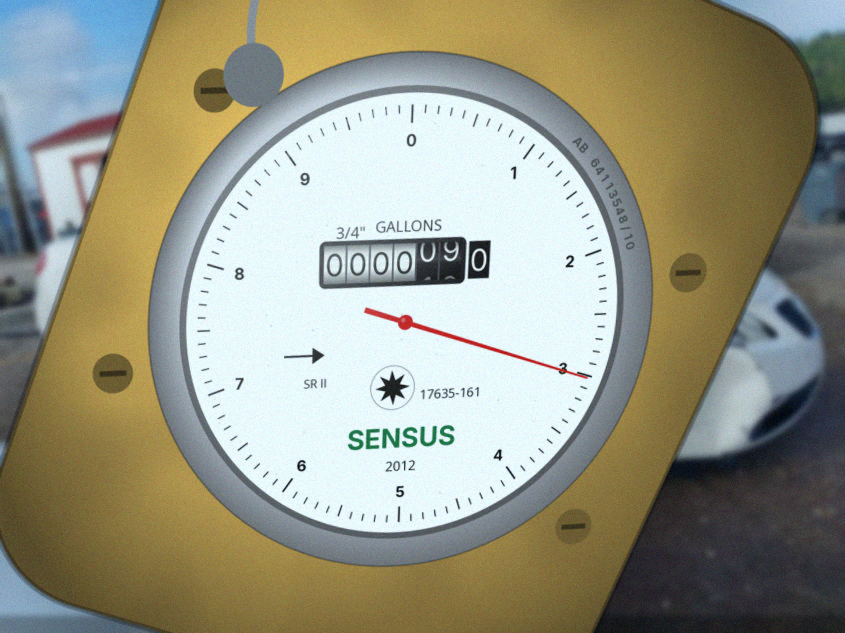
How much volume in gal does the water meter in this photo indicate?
93.0 gal
